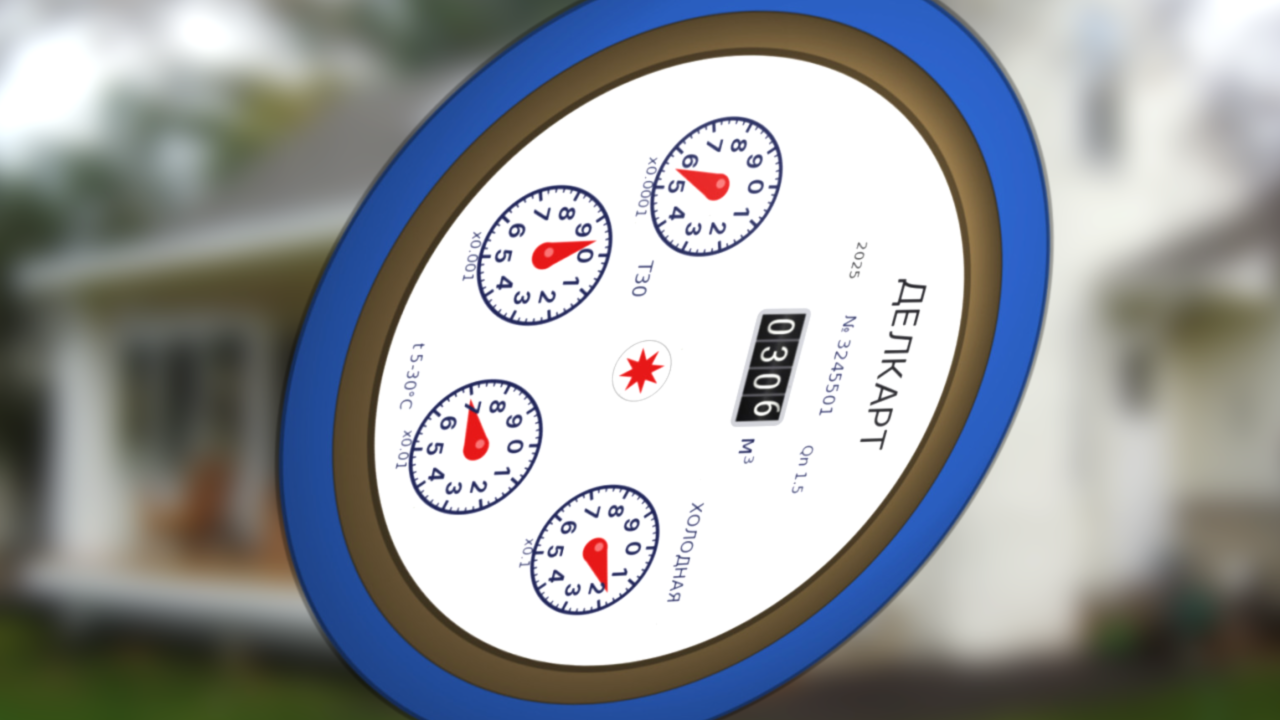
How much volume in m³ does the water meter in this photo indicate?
306.1695 m³
